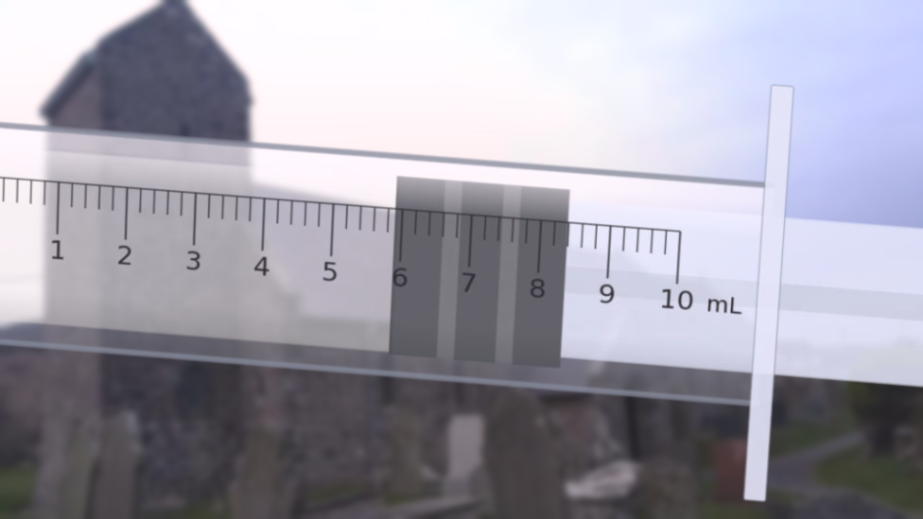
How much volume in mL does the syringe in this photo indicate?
5.9 mL
